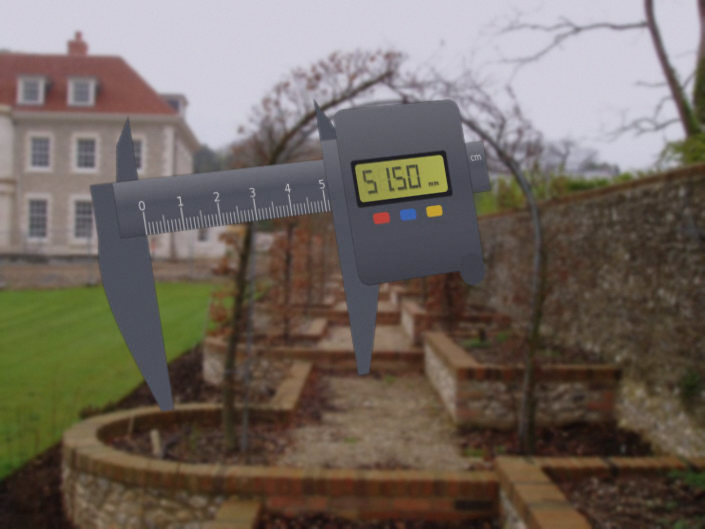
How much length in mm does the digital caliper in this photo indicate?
51.50 mm
